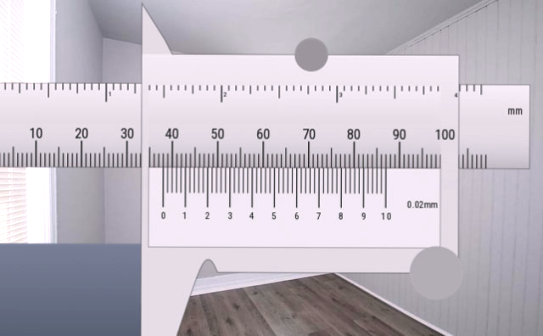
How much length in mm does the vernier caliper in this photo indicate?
38.0 mm
